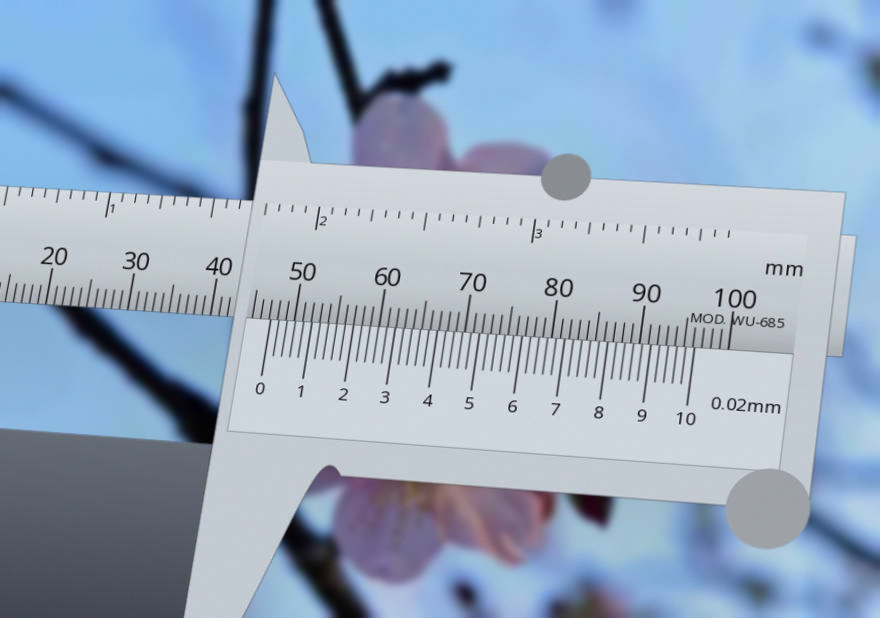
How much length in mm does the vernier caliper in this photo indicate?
47.2 mm
